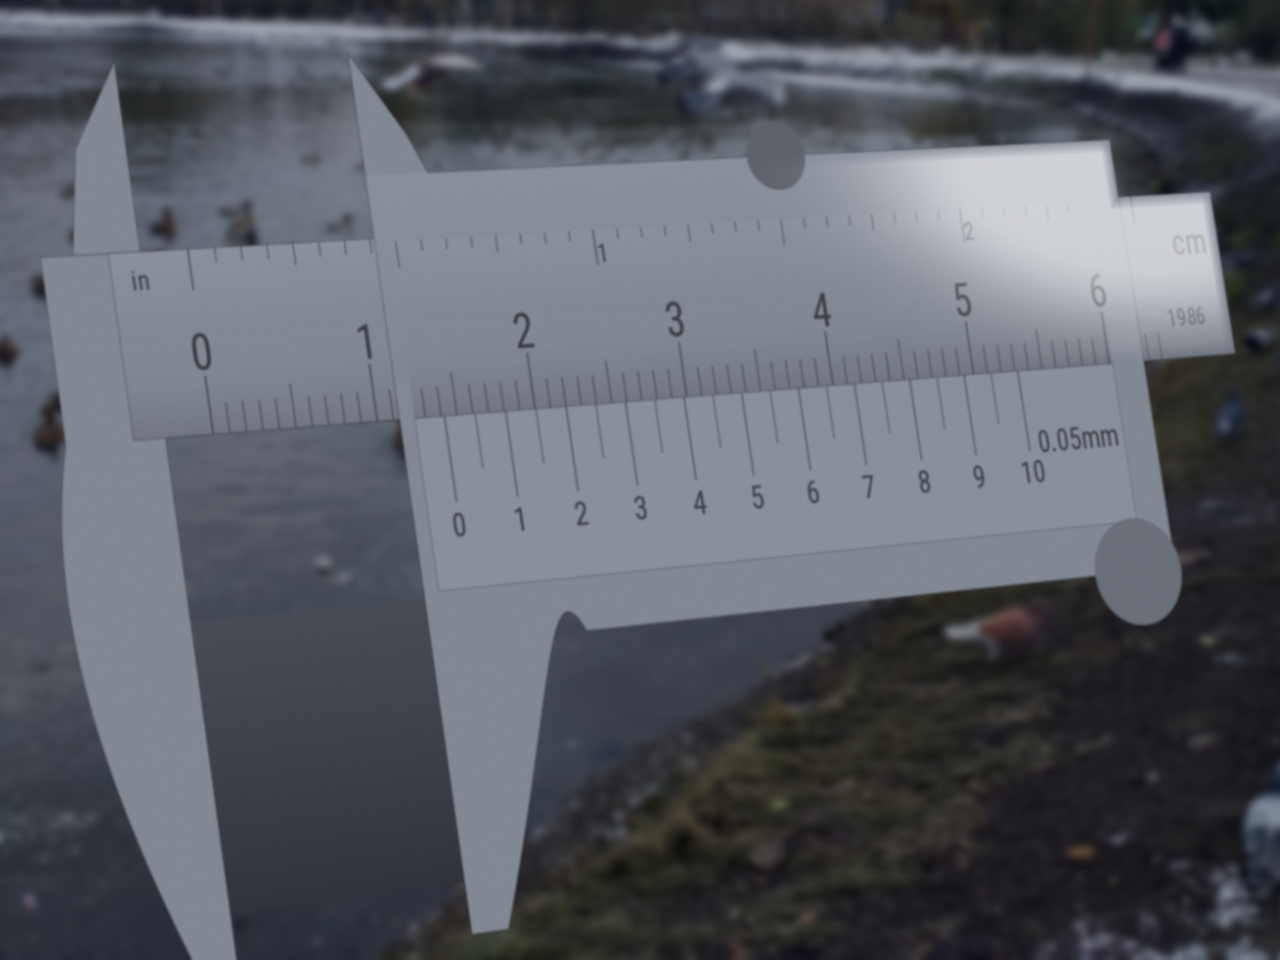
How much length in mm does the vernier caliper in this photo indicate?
14.2 mm
